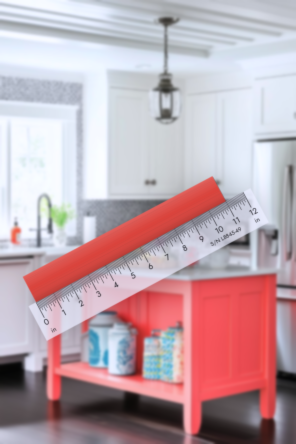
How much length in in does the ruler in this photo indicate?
11 in
